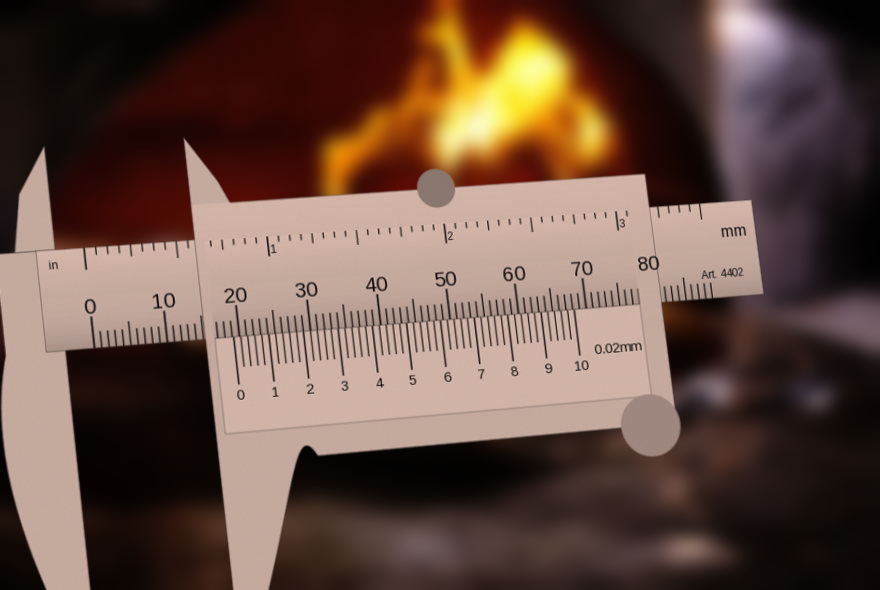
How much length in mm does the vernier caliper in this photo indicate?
19.2 mm
